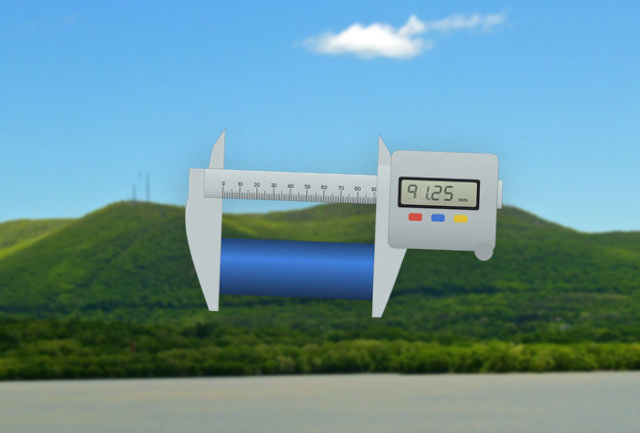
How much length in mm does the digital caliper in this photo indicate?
91.25 mm
